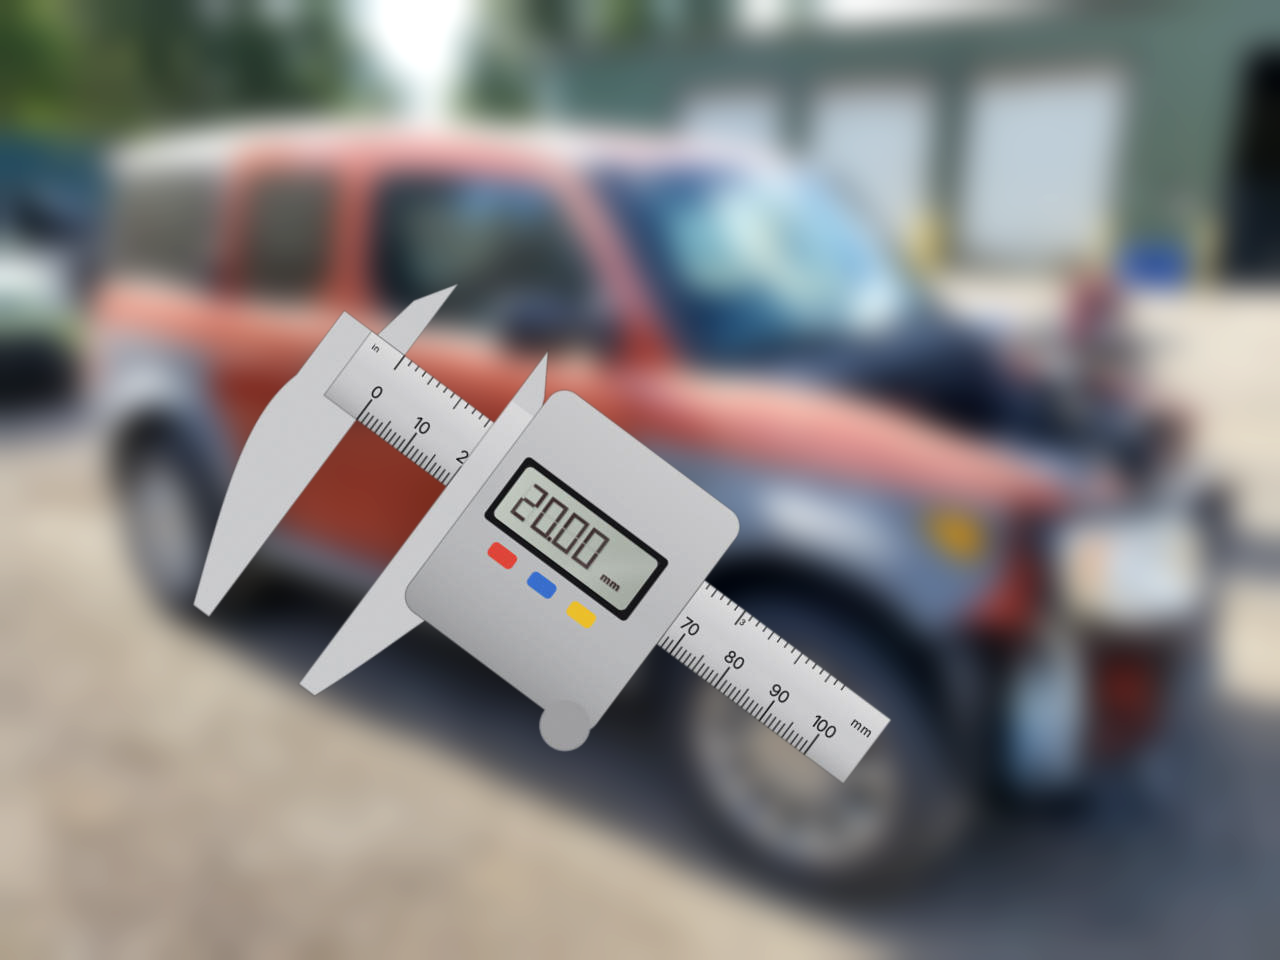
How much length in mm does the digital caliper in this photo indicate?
20.00 mm
